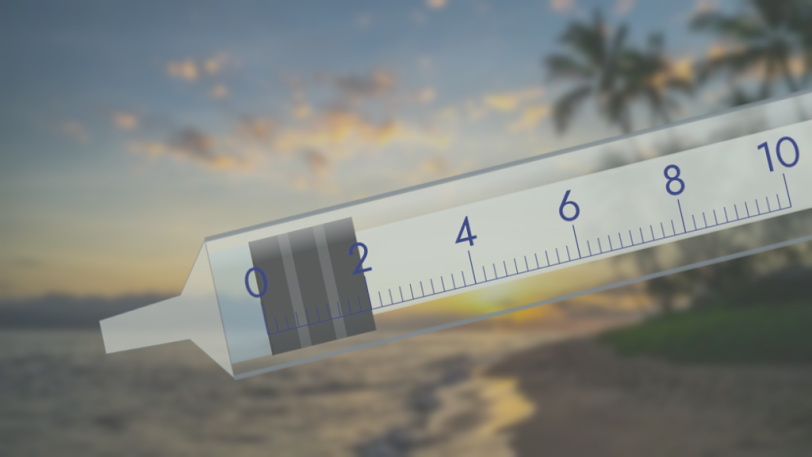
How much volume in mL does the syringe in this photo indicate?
0 mL
